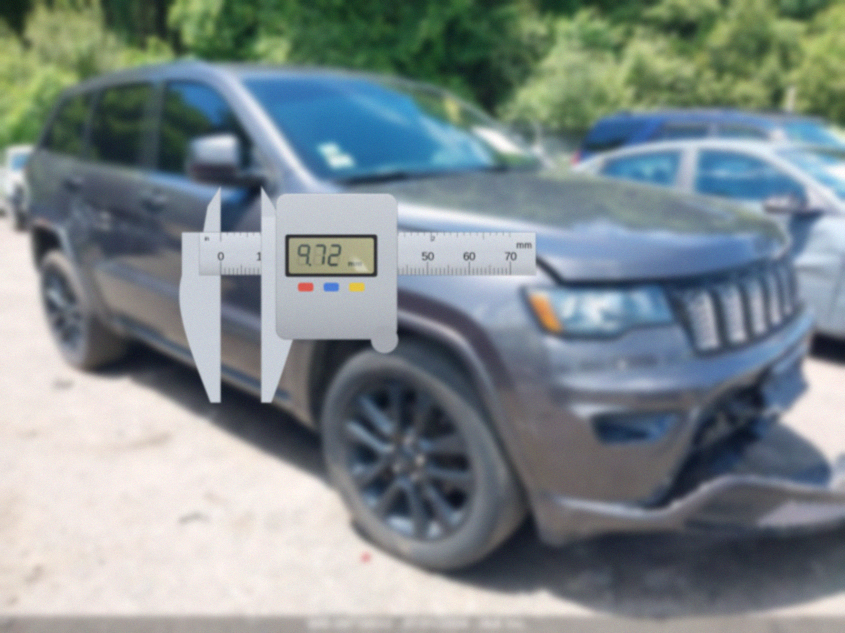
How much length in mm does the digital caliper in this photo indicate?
9.72 mm
